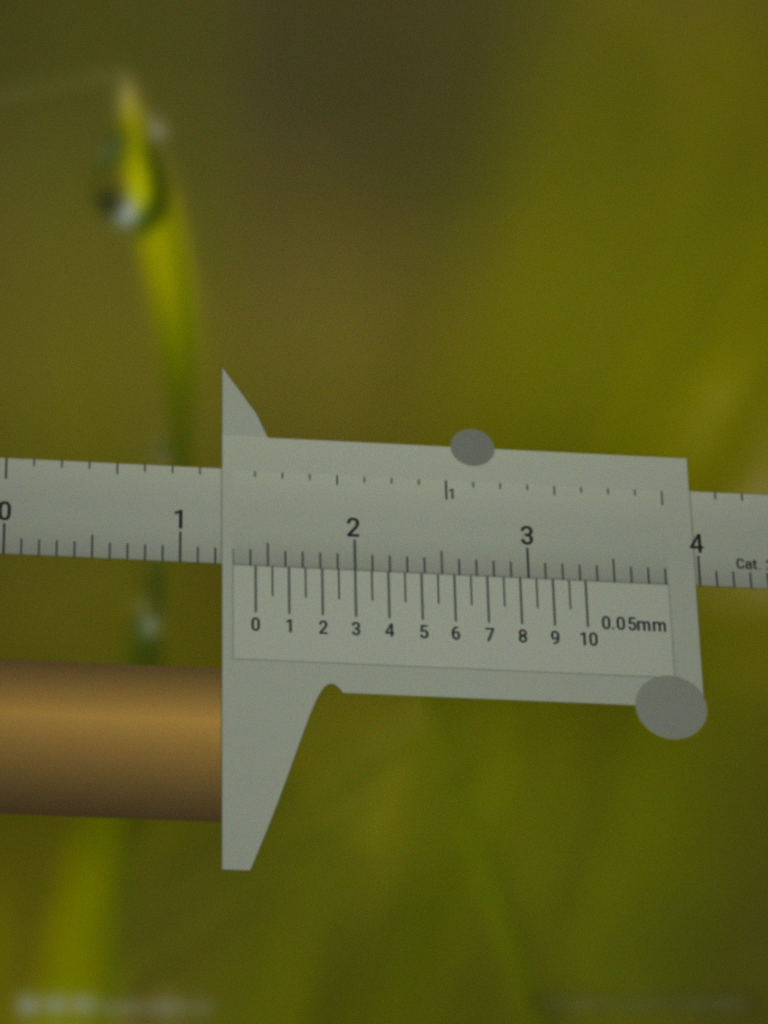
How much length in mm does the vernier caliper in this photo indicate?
14.3 mm
